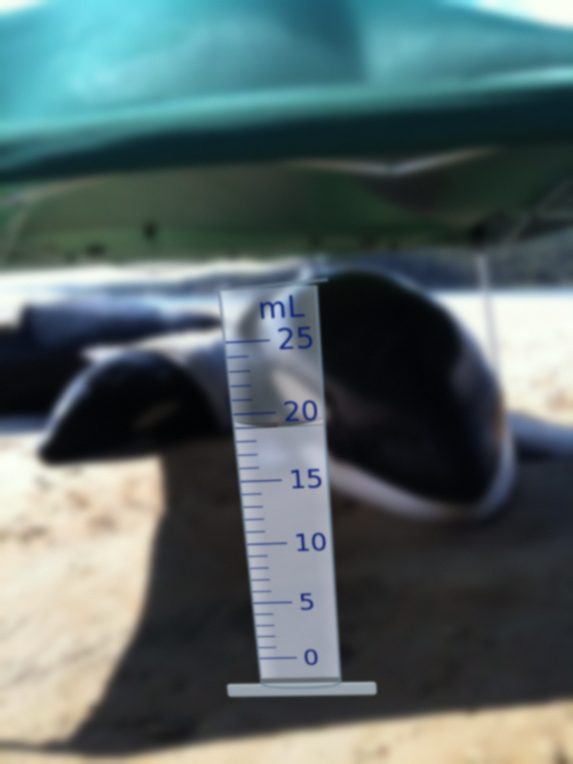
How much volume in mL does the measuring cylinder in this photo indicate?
19 mL
